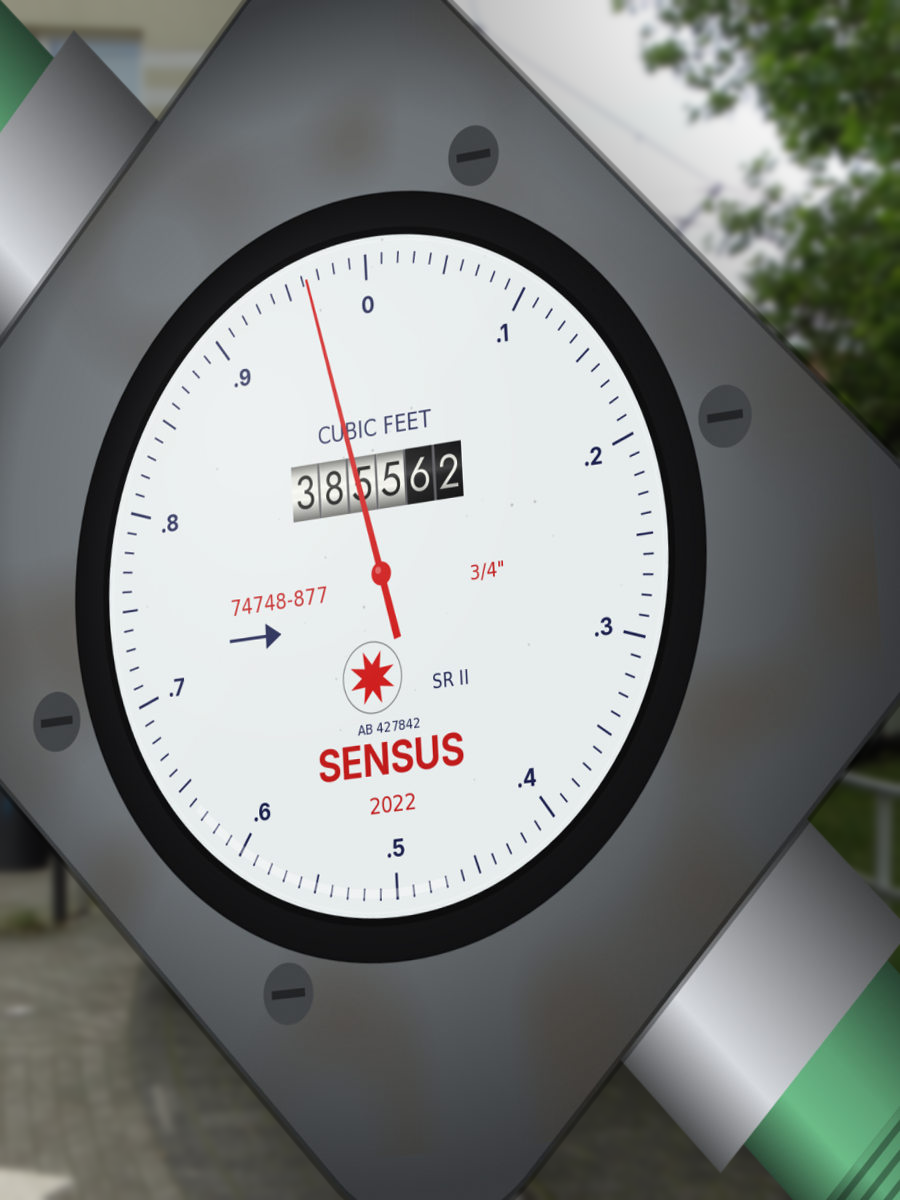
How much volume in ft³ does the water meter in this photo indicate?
385561.96 ft³
